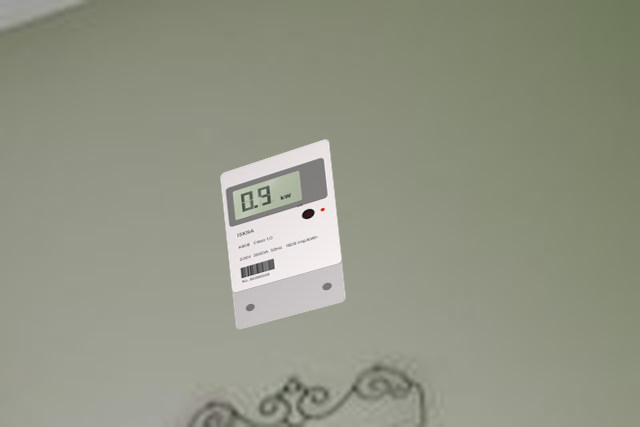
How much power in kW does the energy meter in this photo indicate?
0.9 kW
